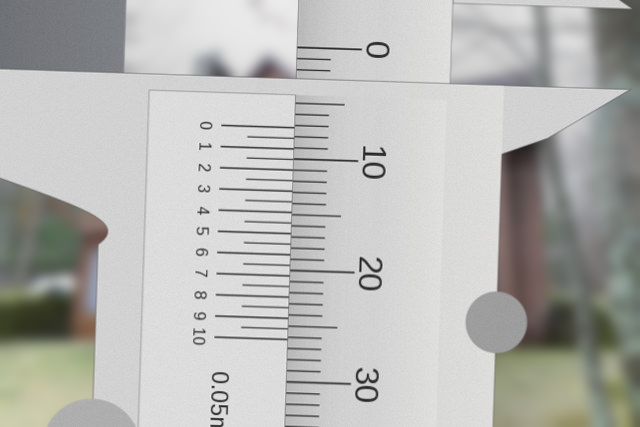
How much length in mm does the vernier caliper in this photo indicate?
7.2 mm
